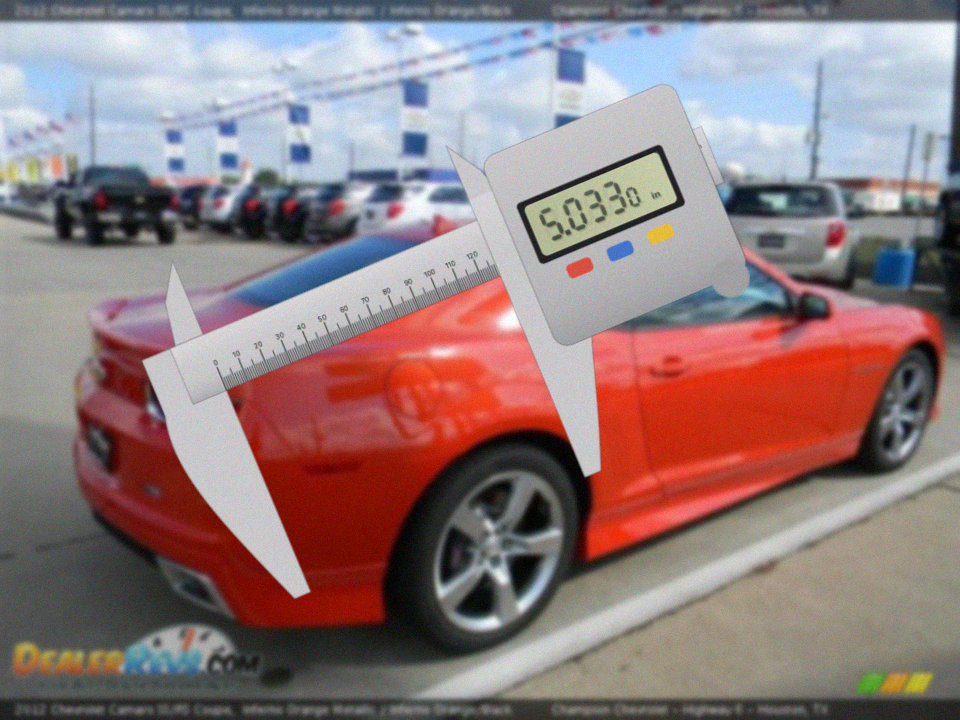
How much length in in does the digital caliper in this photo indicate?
5.0330 in
